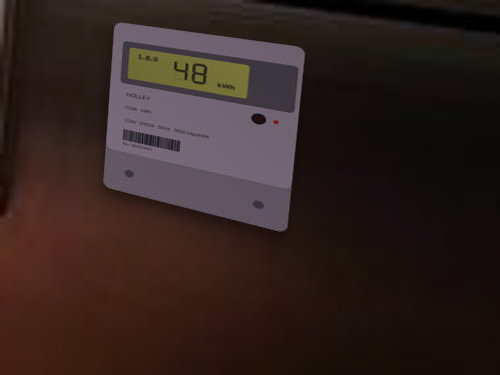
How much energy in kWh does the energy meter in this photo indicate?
48 kWh
